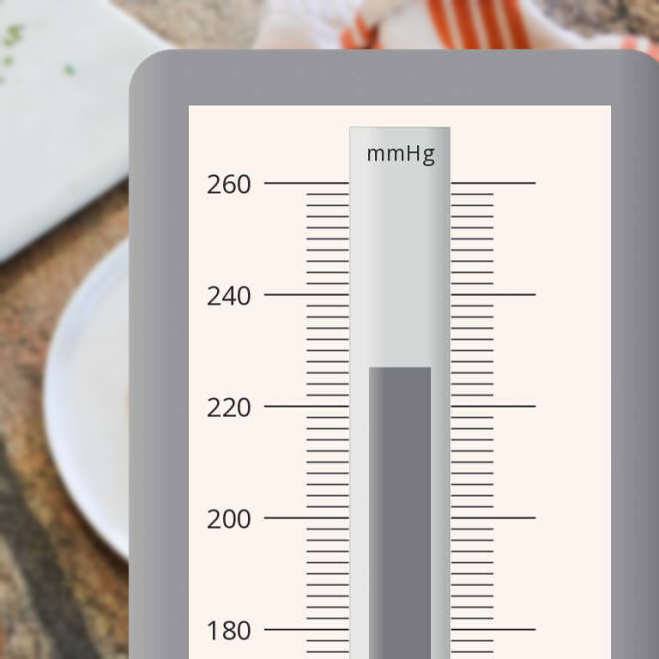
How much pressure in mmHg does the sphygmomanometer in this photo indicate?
227 mmHg
